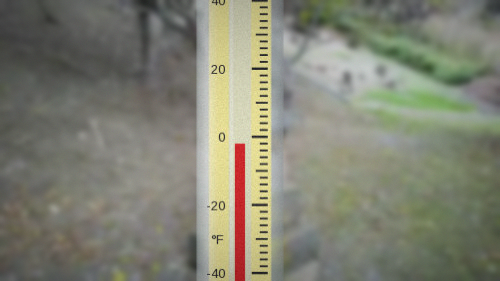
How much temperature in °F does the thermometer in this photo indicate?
-2 °F
